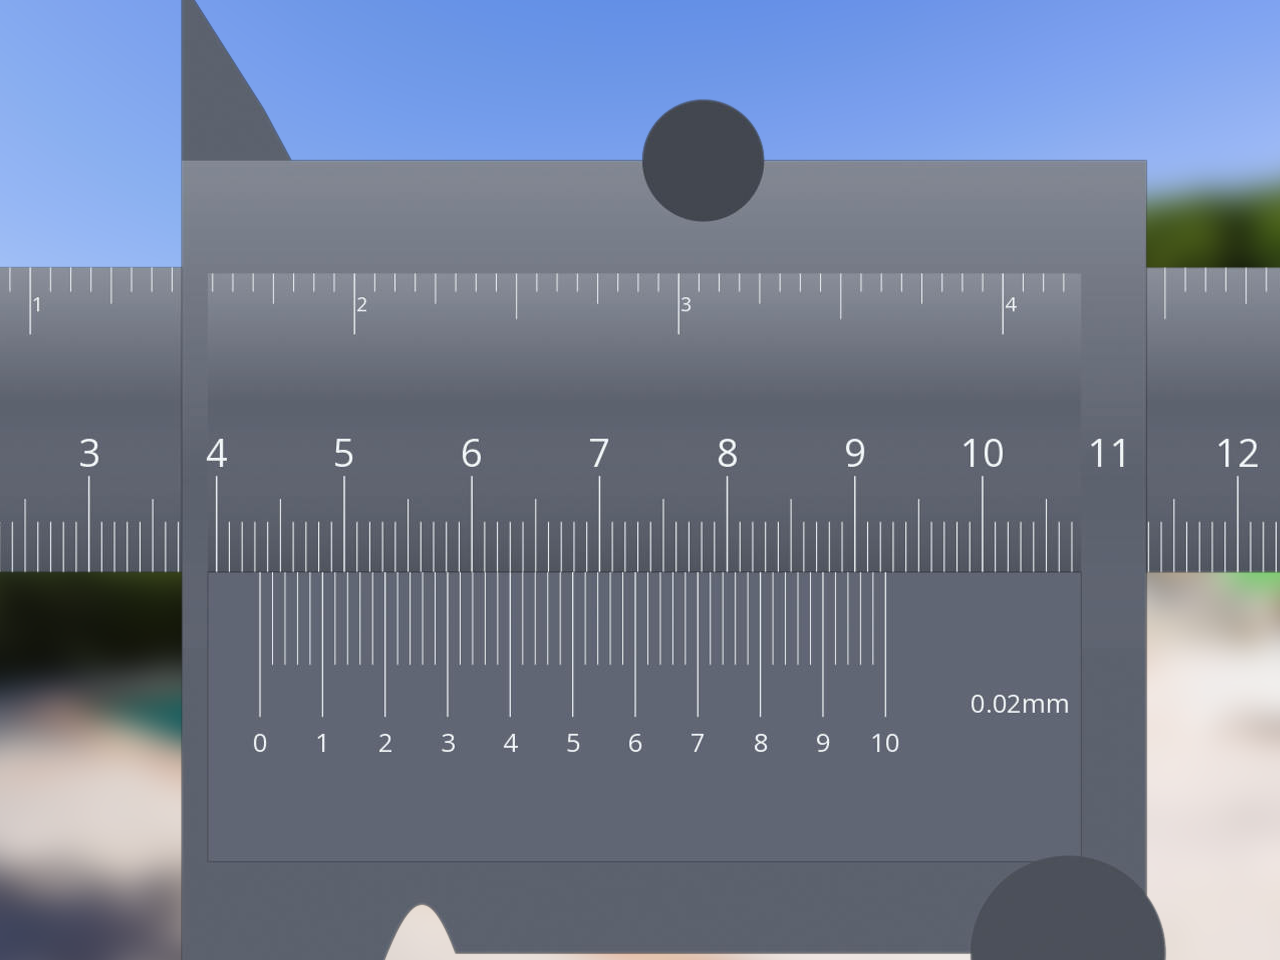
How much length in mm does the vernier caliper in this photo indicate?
43.4 mm
